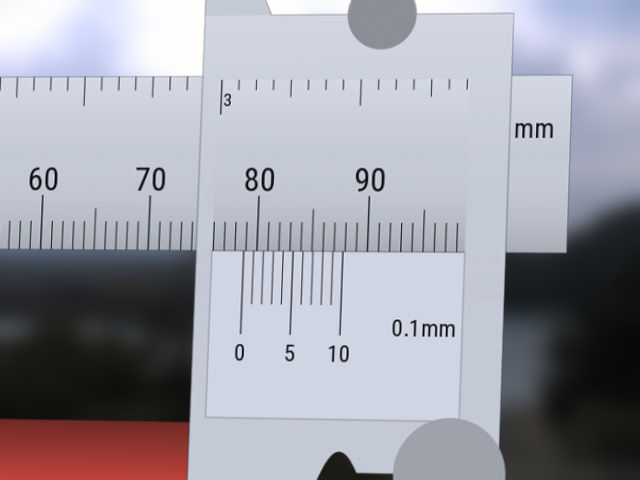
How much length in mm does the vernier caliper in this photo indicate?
78.8 mm
